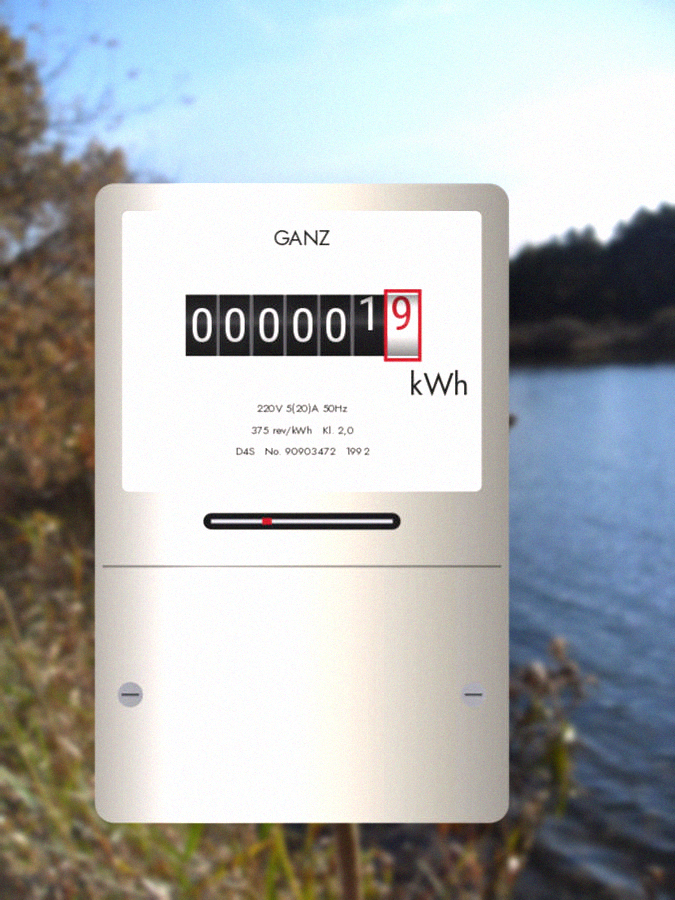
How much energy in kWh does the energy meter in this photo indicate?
1.9 kWh
